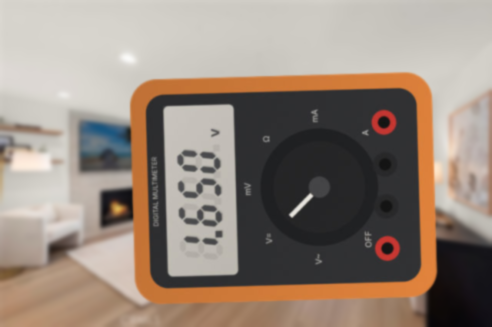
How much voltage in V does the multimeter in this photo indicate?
1.650 V
